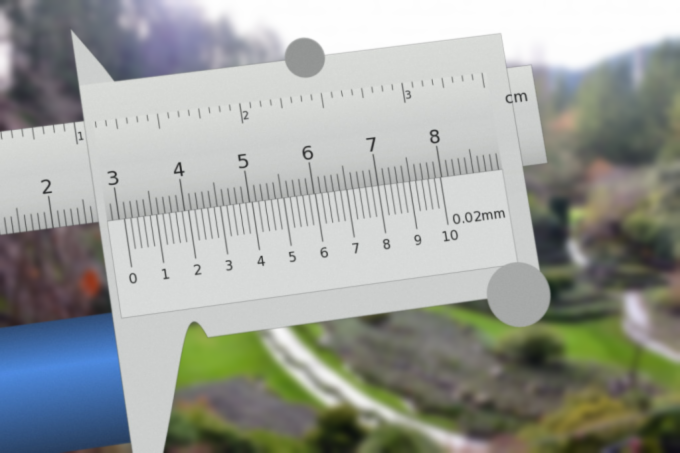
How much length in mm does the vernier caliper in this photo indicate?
30.8 mm
